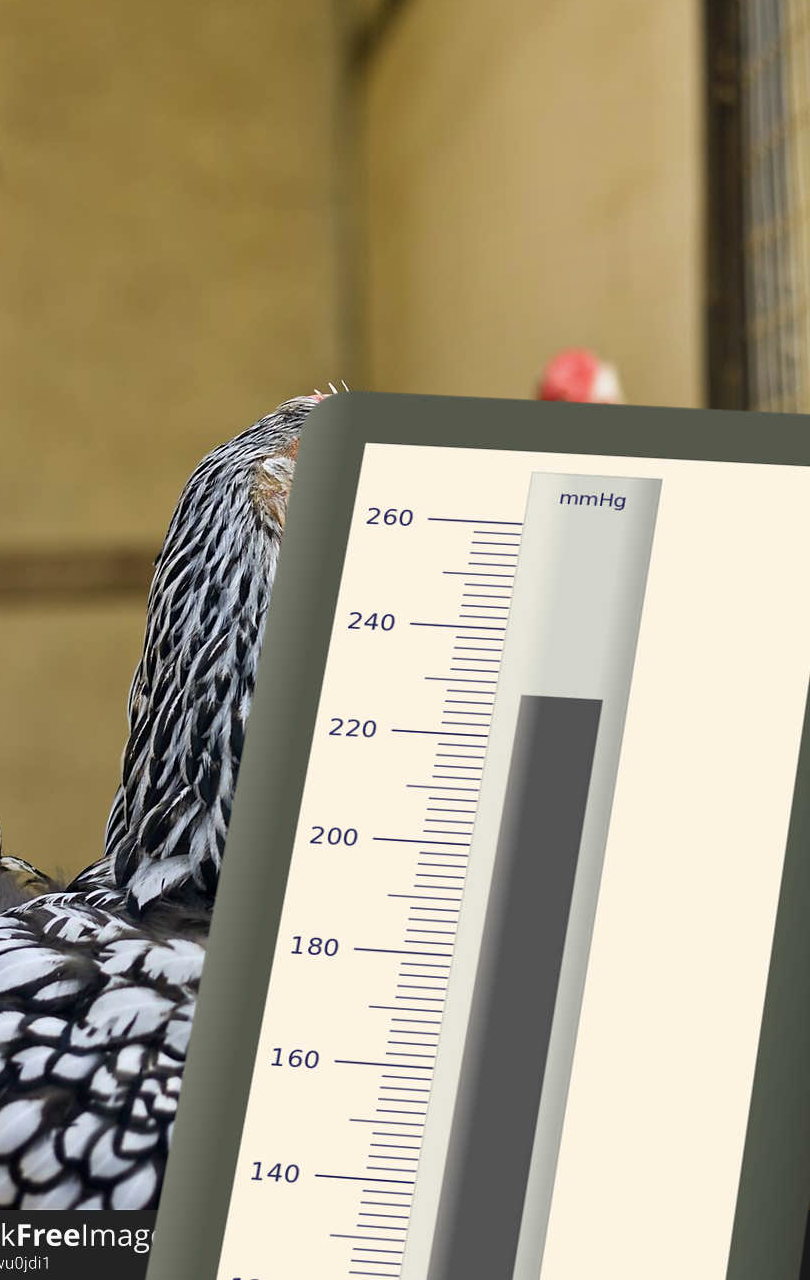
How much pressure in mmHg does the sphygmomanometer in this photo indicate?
228 mmHg
